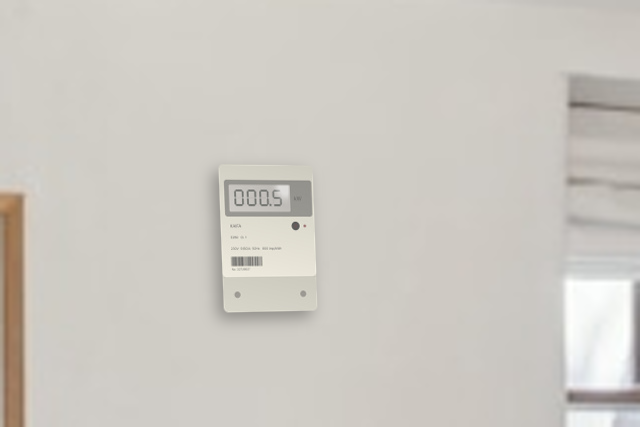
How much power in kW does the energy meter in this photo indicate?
0.5 kW
